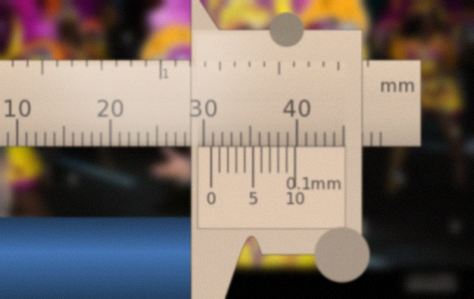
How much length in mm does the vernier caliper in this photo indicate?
30.8 mm
